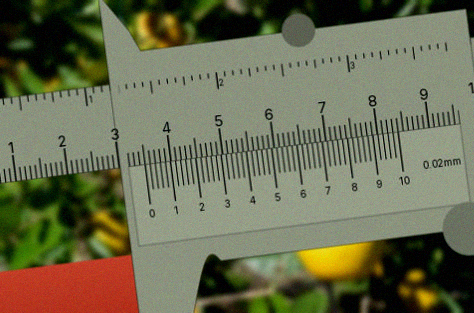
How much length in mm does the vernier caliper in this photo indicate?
35.0 mm
